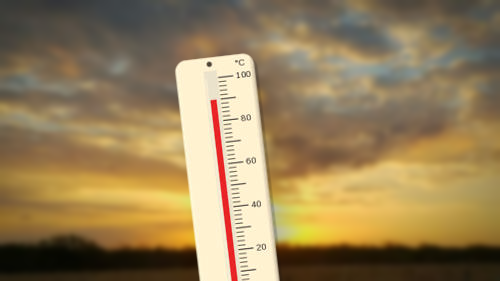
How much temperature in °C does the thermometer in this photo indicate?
90 °C
